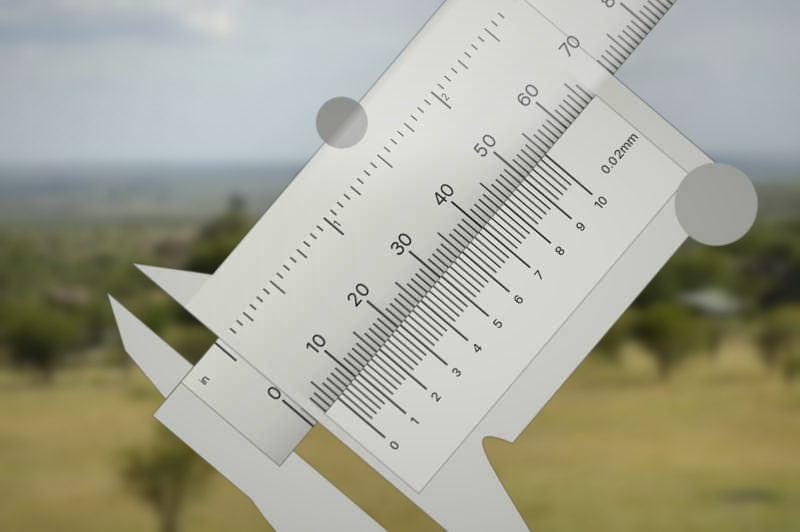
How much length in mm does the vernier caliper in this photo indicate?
5.8 mm
